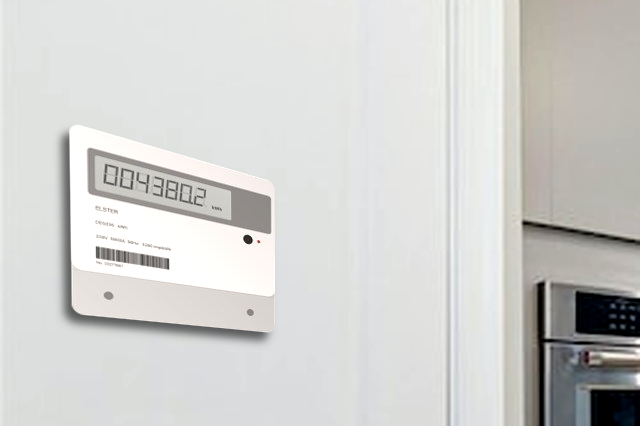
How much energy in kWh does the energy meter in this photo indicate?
4380.2 kWh
